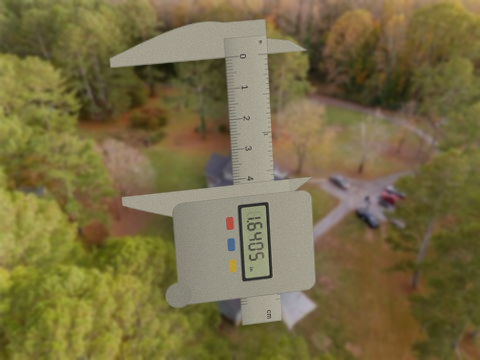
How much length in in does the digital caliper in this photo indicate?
1.6405 in
